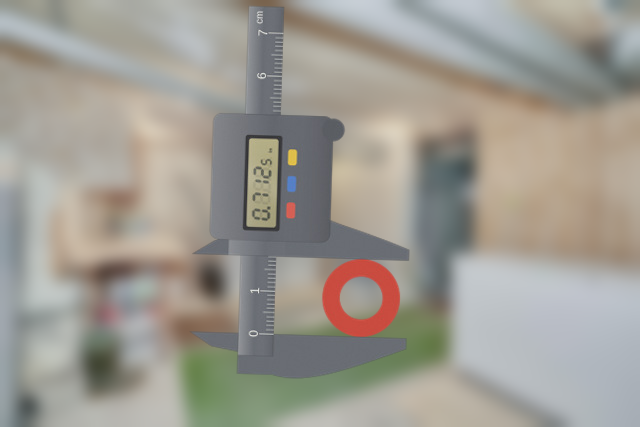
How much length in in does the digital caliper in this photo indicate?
0.7125 in
